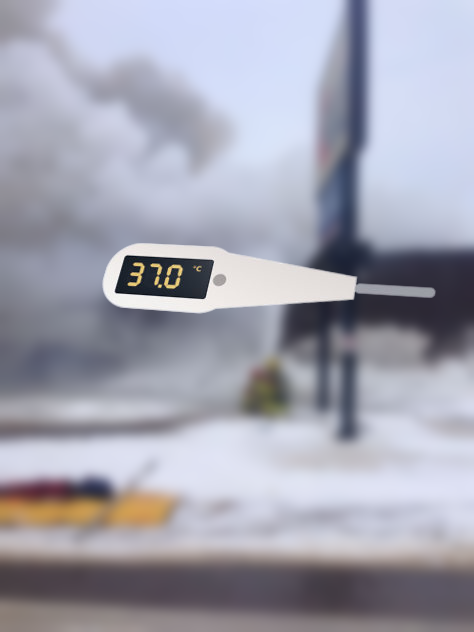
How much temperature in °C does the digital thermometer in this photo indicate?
37.0 °C
